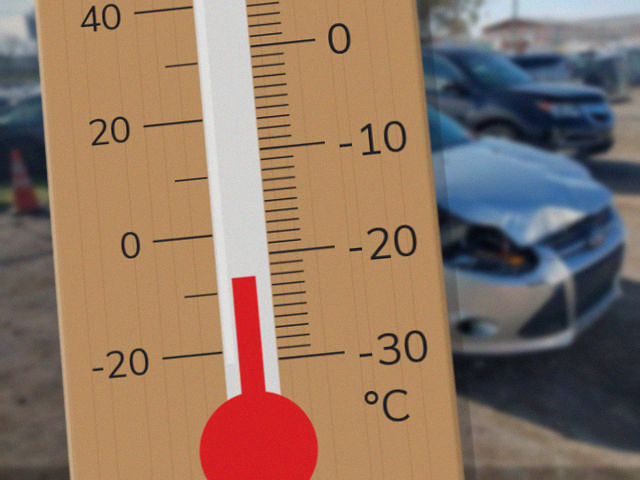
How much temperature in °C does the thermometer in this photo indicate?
-22 °C
